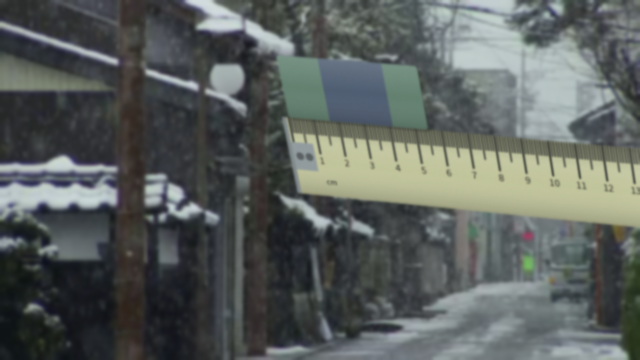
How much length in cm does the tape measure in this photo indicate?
5.5 cm
